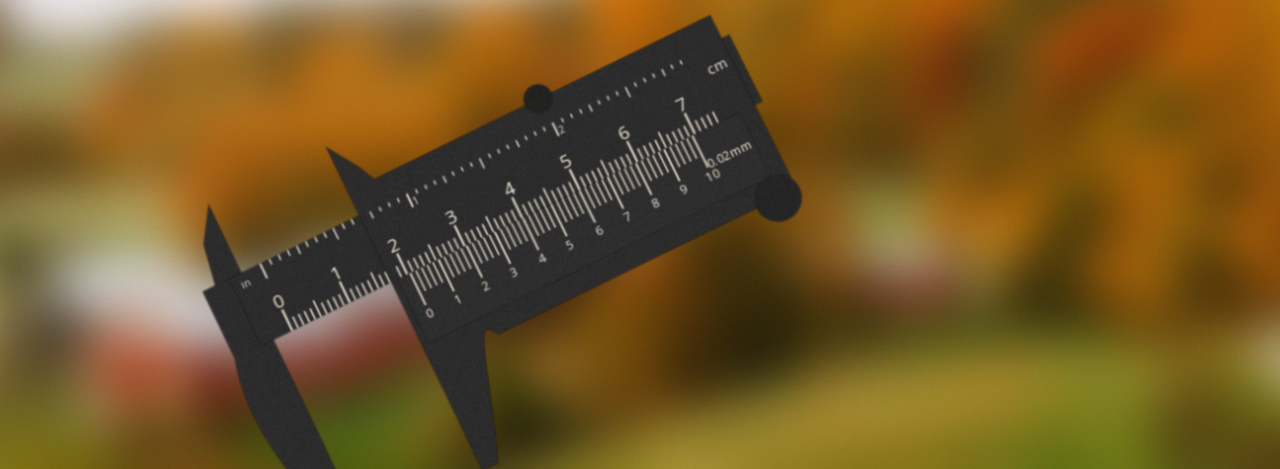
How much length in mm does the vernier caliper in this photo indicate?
20.5 mm
